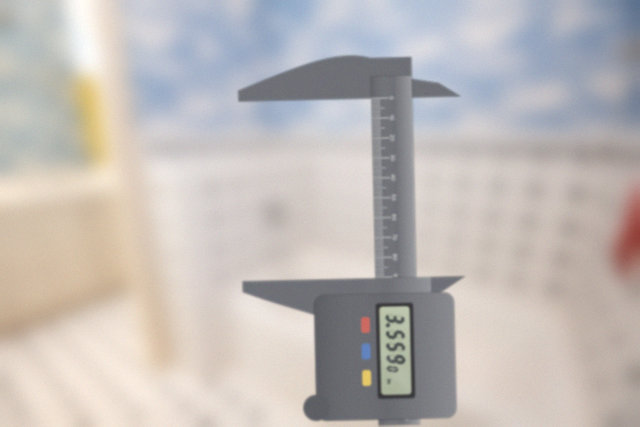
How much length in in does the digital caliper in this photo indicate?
3.5590 in
